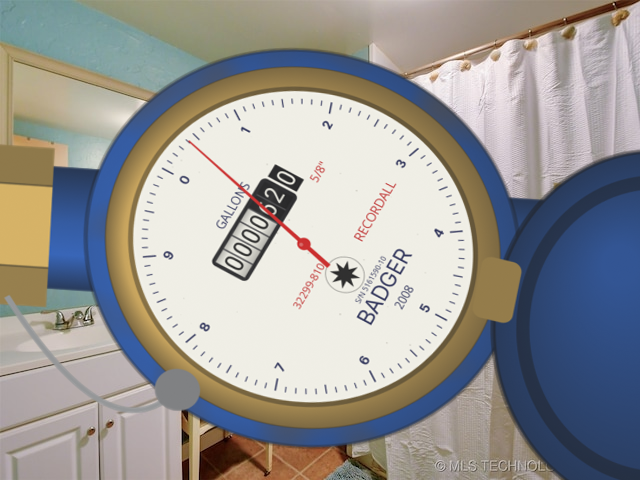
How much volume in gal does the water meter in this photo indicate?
620.4 gal
